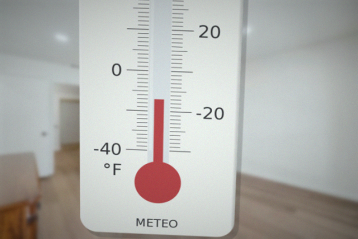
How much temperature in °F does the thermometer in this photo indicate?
-14 °F
